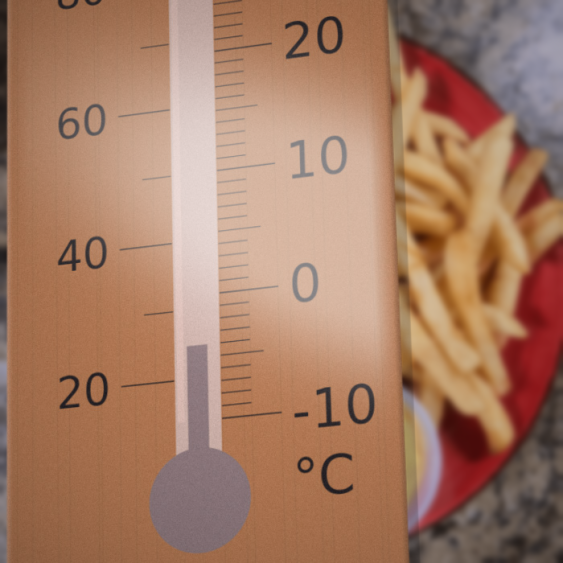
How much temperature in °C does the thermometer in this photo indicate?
-4 °C
